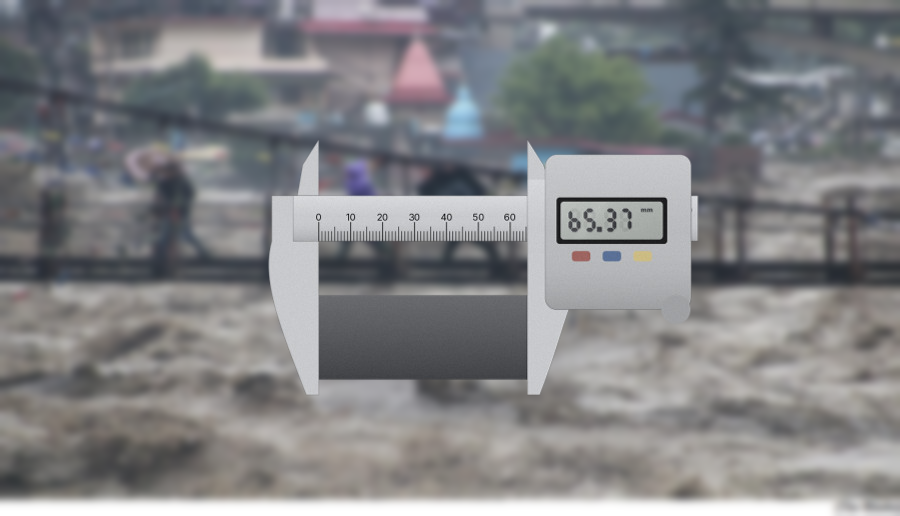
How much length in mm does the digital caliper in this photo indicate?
65.37 mm
